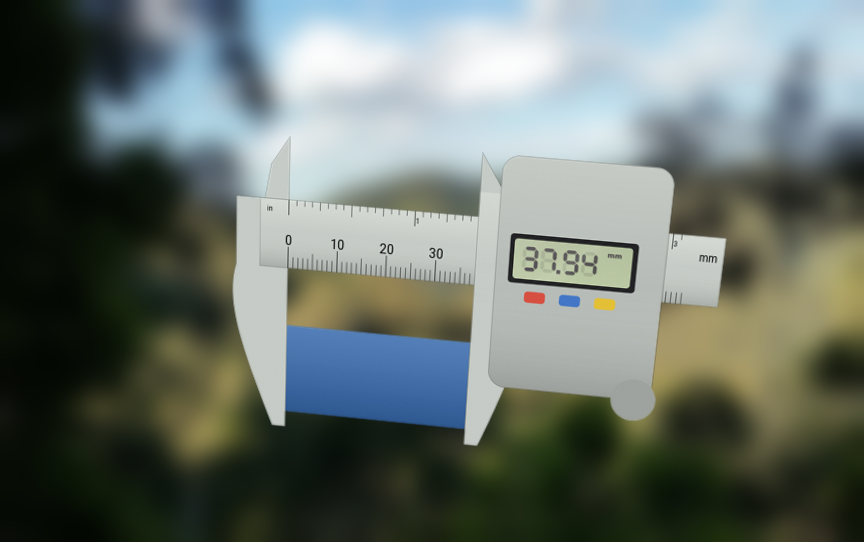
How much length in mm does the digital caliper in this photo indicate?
37.94 mm
